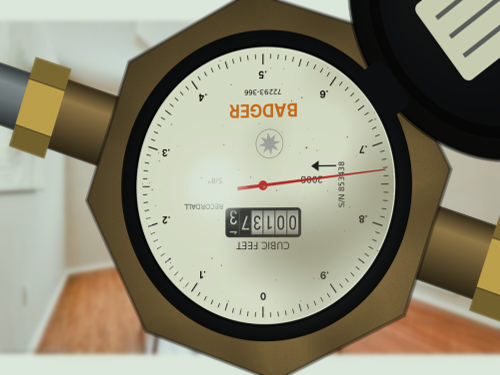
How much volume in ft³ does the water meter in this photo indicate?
1372.73 ft³
